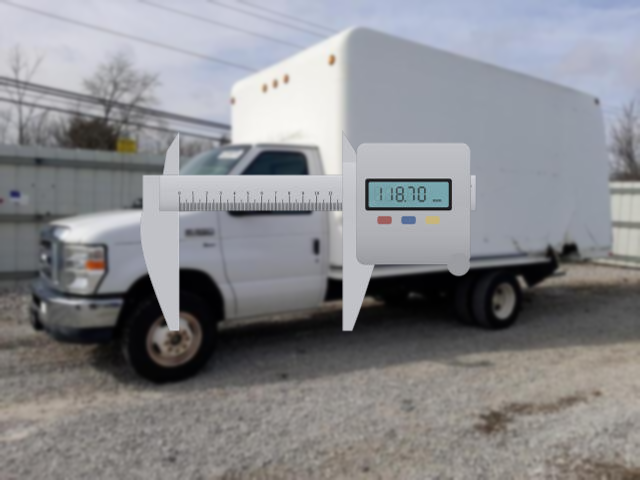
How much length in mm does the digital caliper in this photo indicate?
118.70 mm
